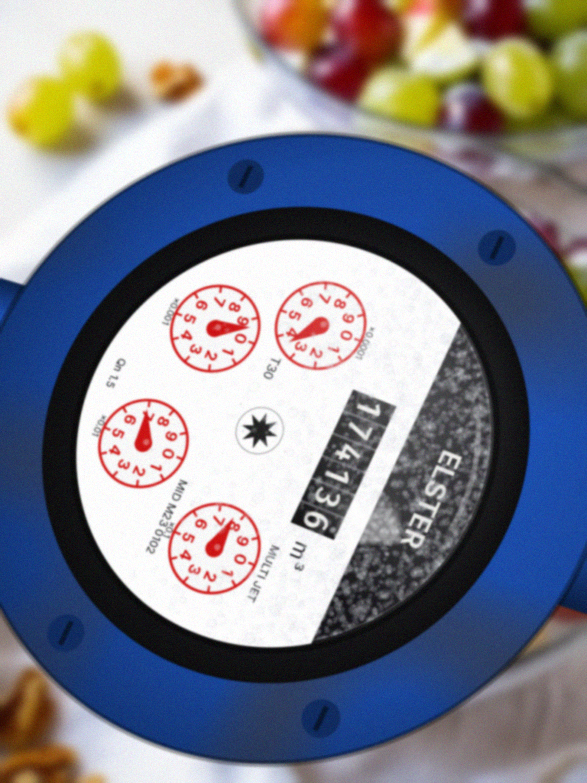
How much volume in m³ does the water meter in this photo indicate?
174136.7693 m³
